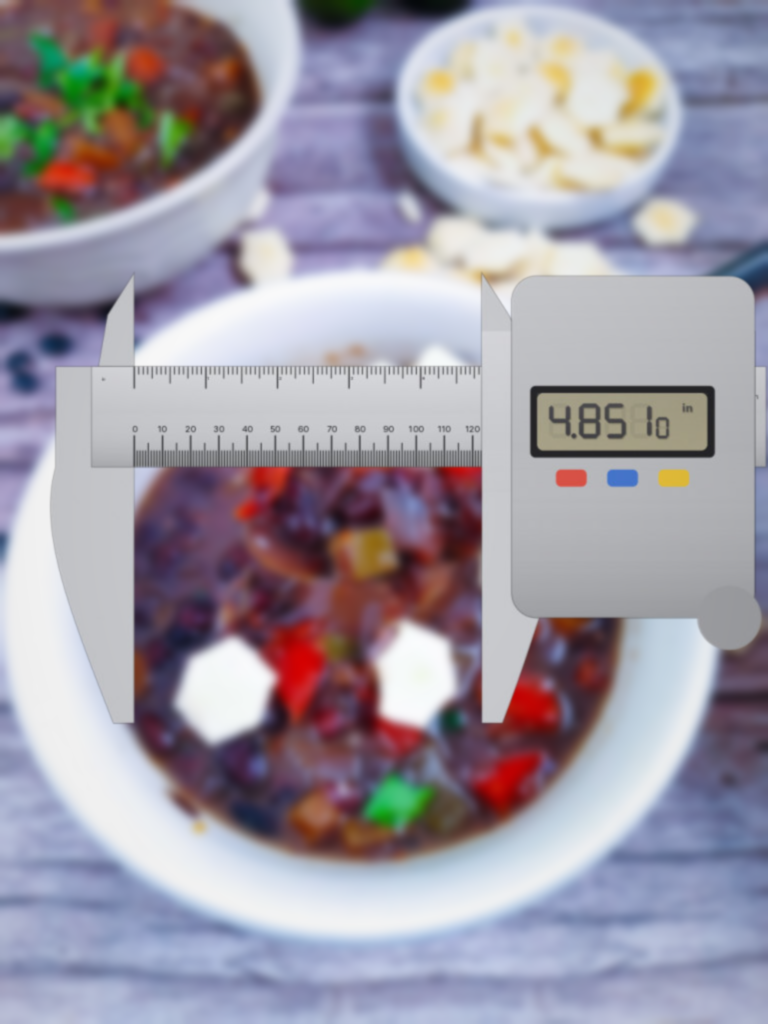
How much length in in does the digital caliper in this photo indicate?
4.8510 in
